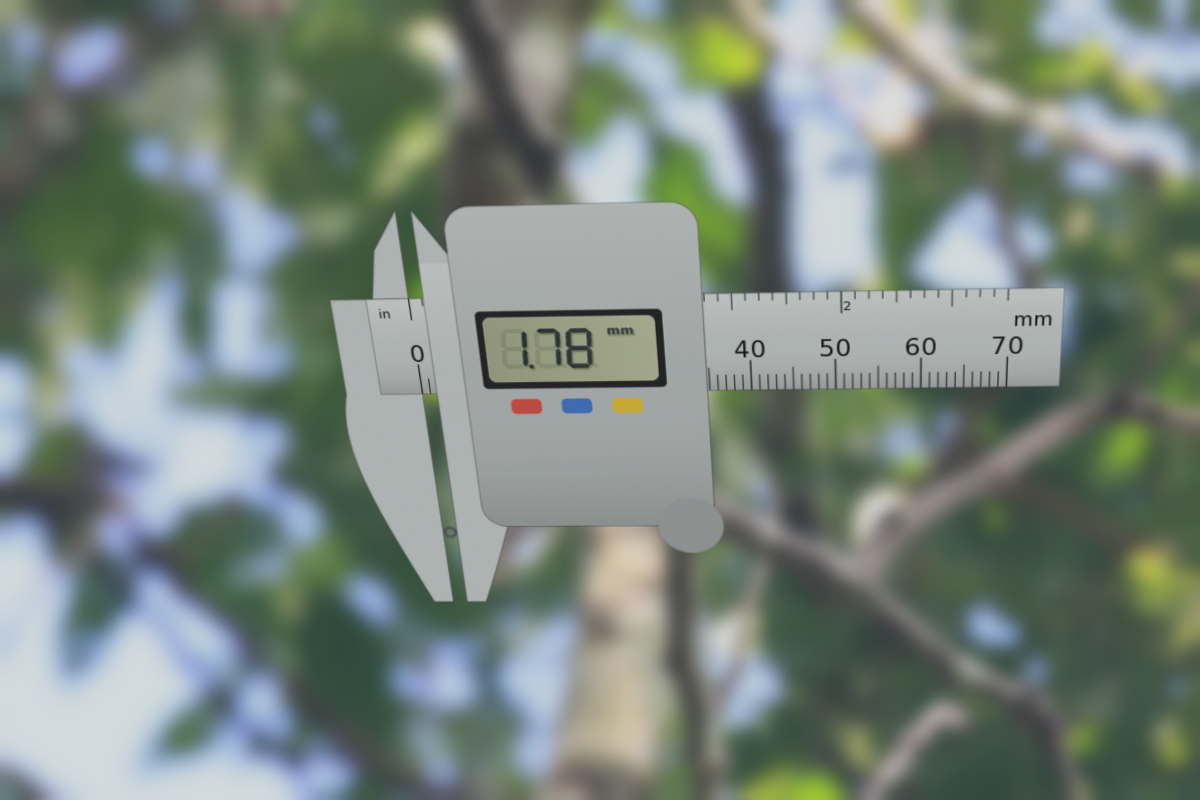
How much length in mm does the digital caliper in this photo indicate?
1.78 mm
